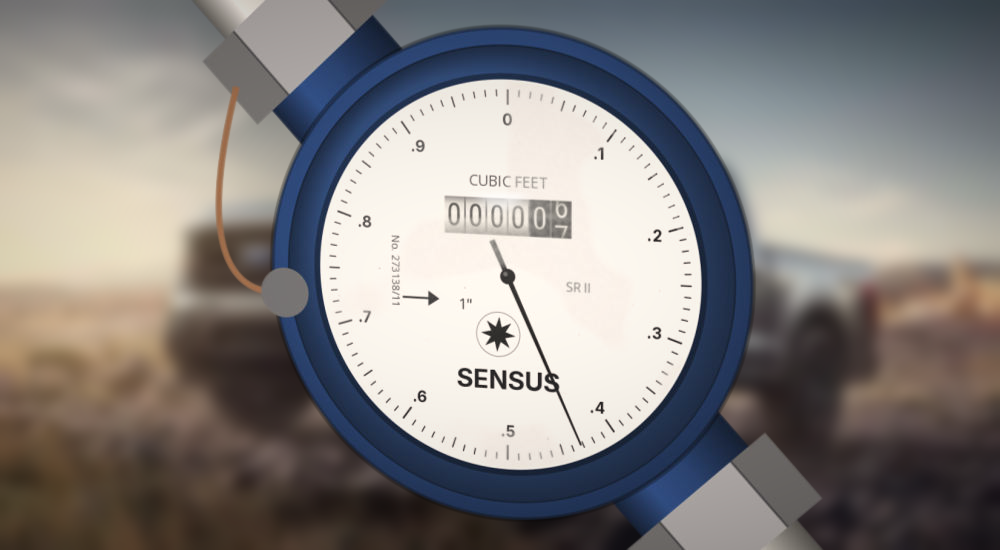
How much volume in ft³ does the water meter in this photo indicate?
6.43 ft³
